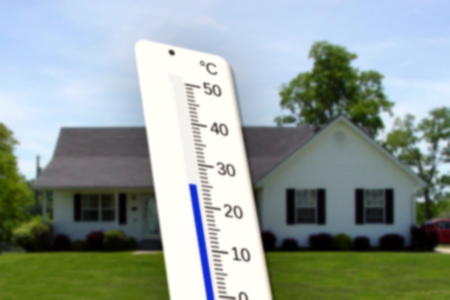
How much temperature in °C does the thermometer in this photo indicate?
25 °C
